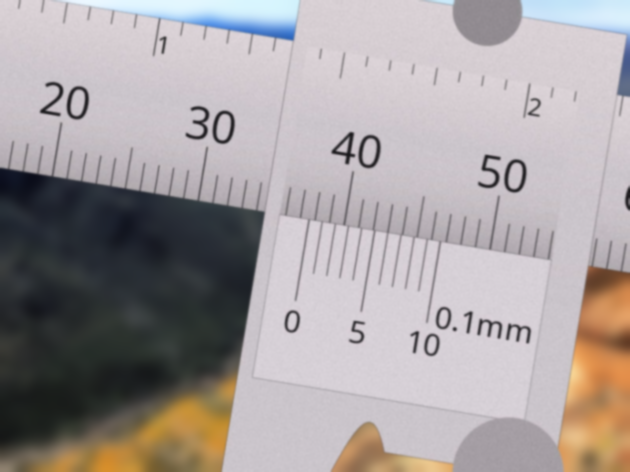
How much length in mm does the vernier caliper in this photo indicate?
37.6 mm
